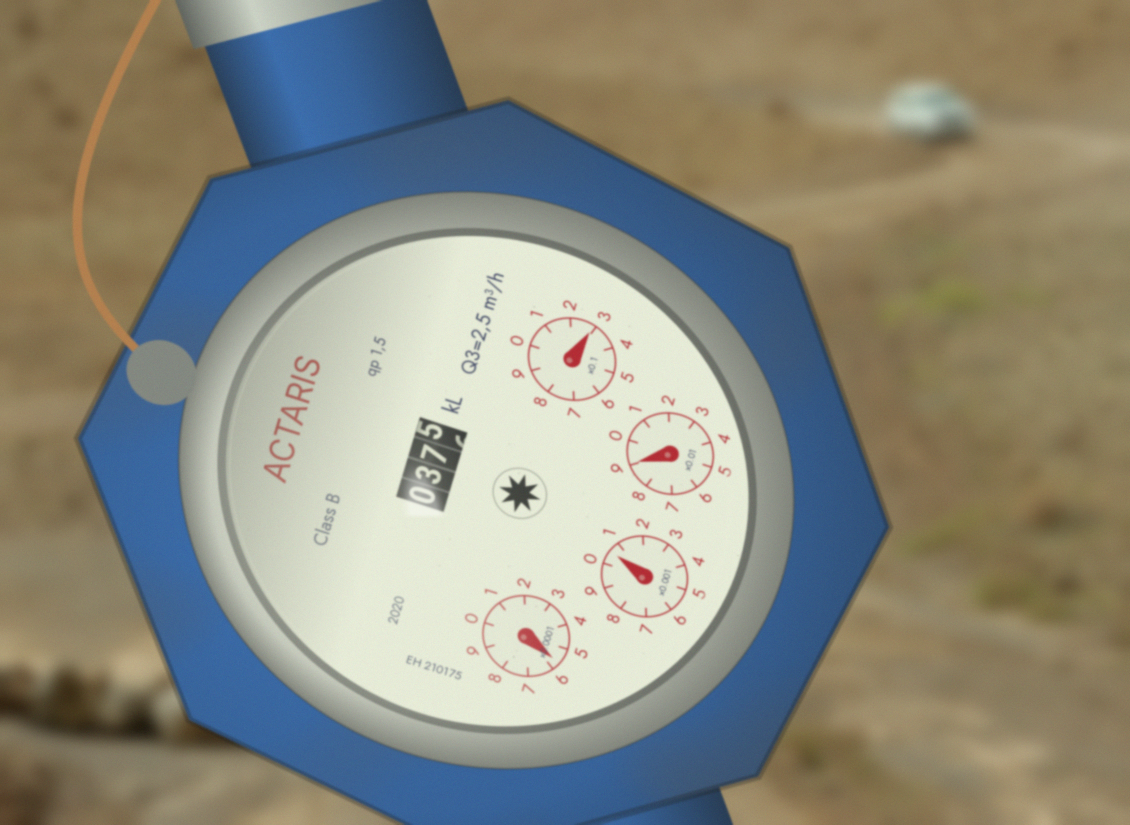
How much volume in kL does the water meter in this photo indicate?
375.2905 kL
